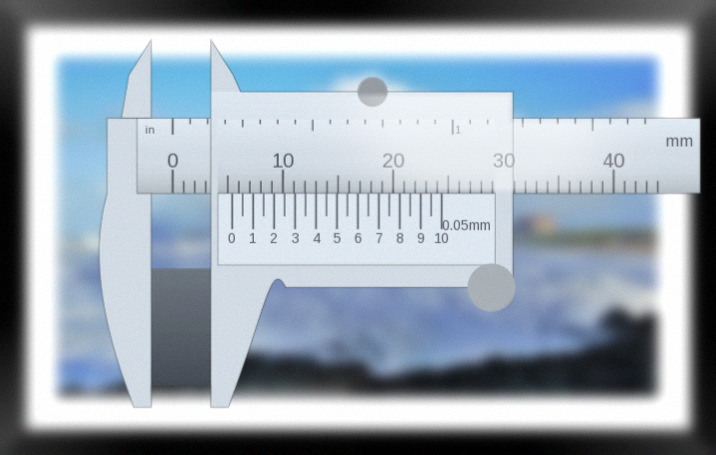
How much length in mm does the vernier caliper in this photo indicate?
5.4 mm
